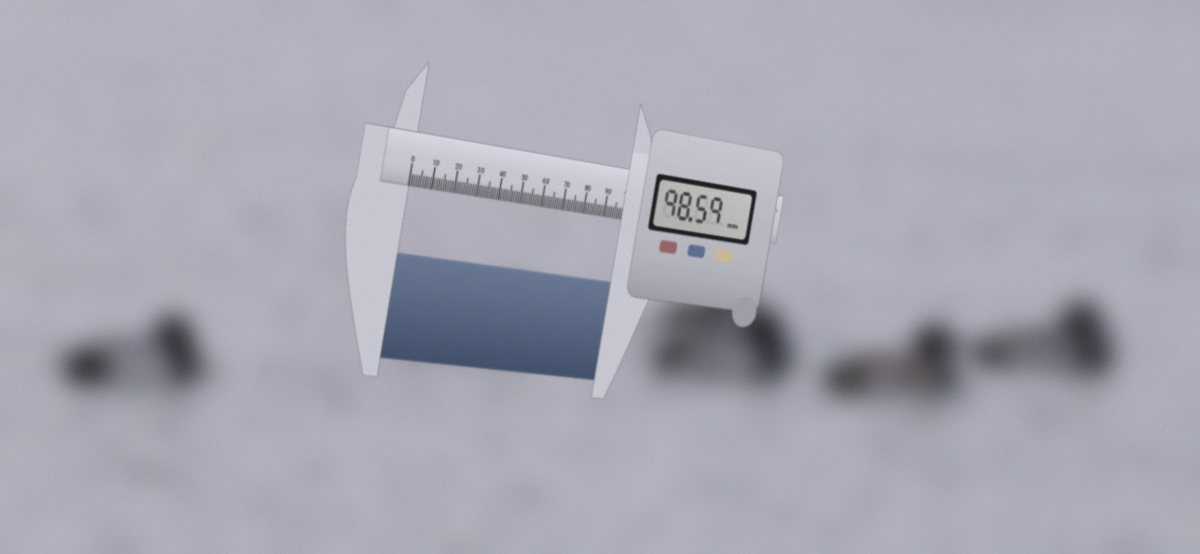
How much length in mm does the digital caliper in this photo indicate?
98.59 mm
